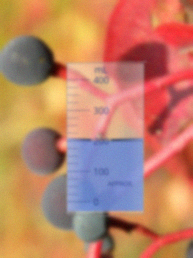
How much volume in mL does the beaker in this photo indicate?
200 mL
